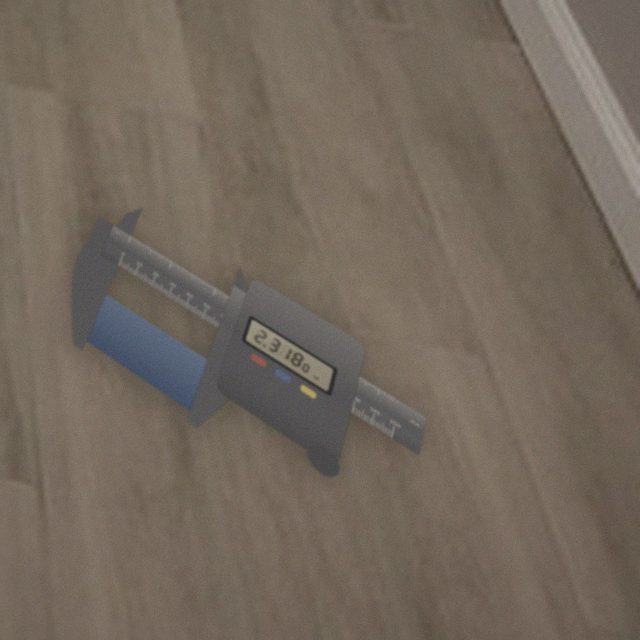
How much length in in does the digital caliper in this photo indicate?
2.3180 in
